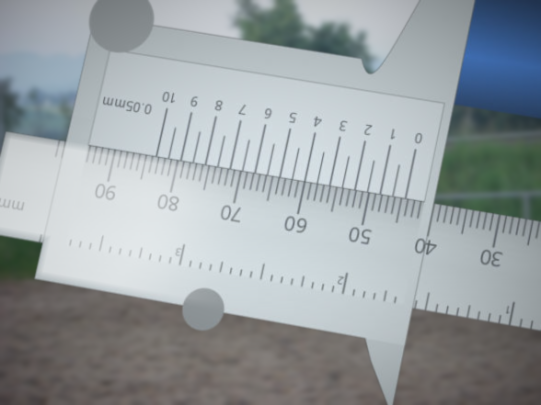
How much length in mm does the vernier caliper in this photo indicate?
44.4 mm
